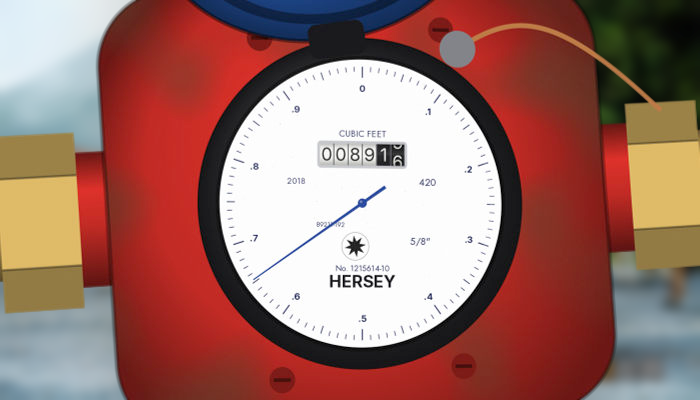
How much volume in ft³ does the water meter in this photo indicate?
8915.65 ft³
